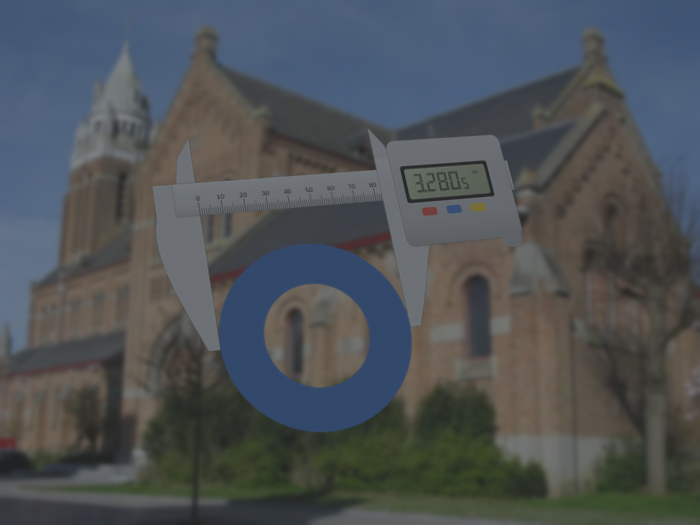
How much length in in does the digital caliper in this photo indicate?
3.2805 in
